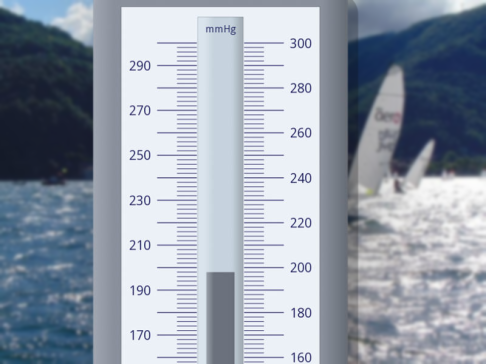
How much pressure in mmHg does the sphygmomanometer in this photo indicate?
198 mmHg
